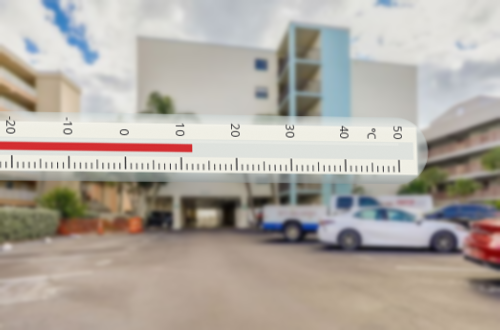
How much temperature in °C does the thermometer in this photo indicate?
12 °C
